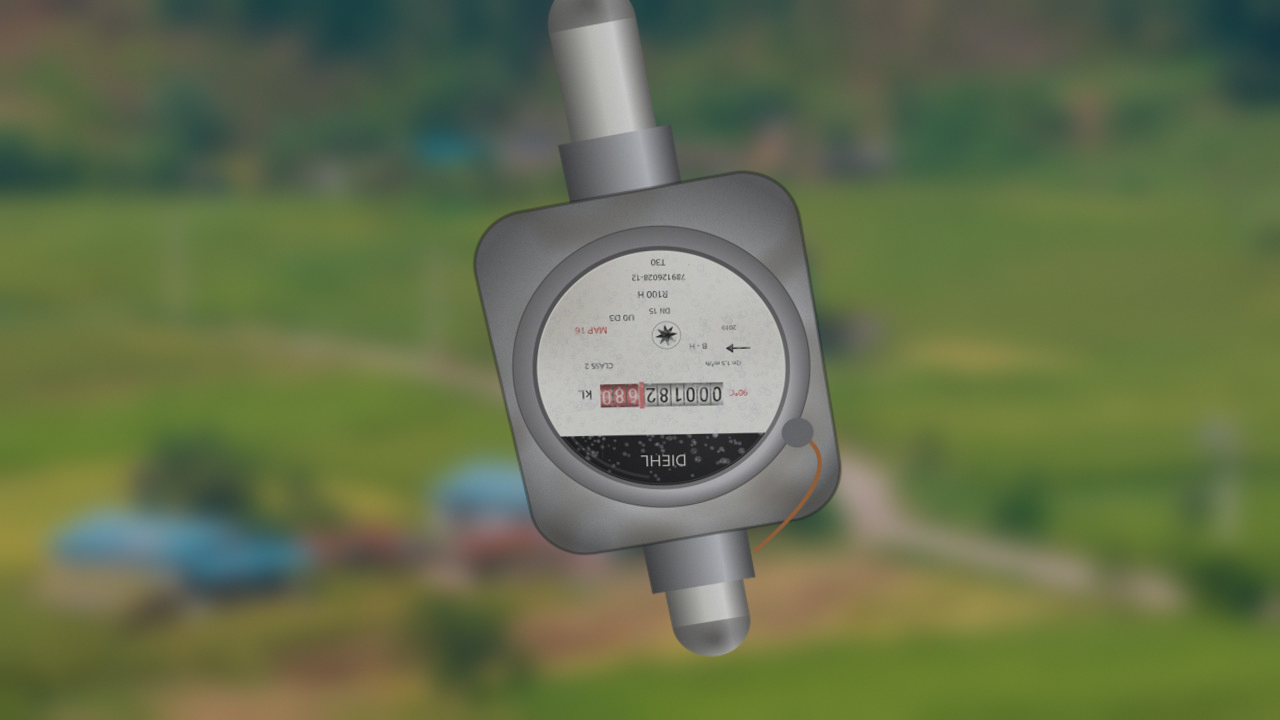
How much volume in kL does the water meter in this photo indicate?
182.680 kL
